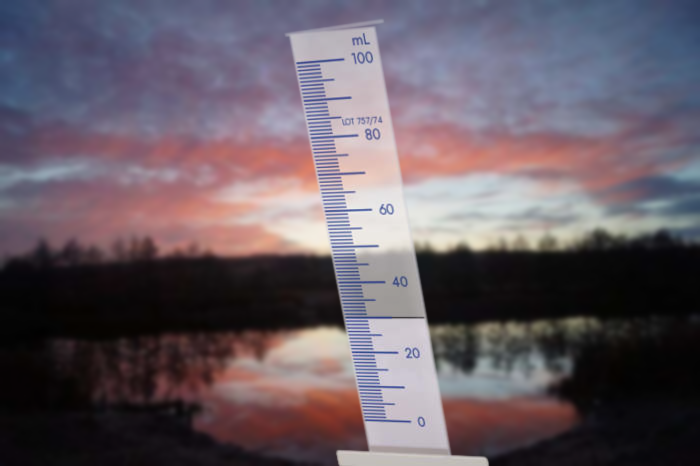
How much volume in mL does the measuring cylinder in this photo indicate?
30 mL
